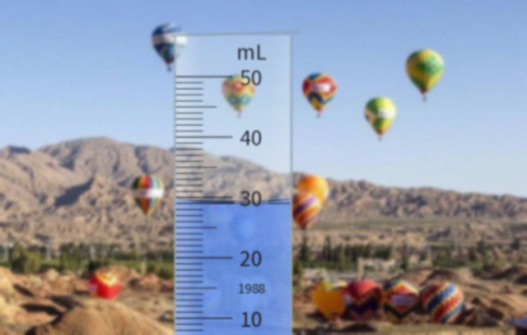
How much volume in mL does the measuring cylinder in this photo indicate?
29 mL
